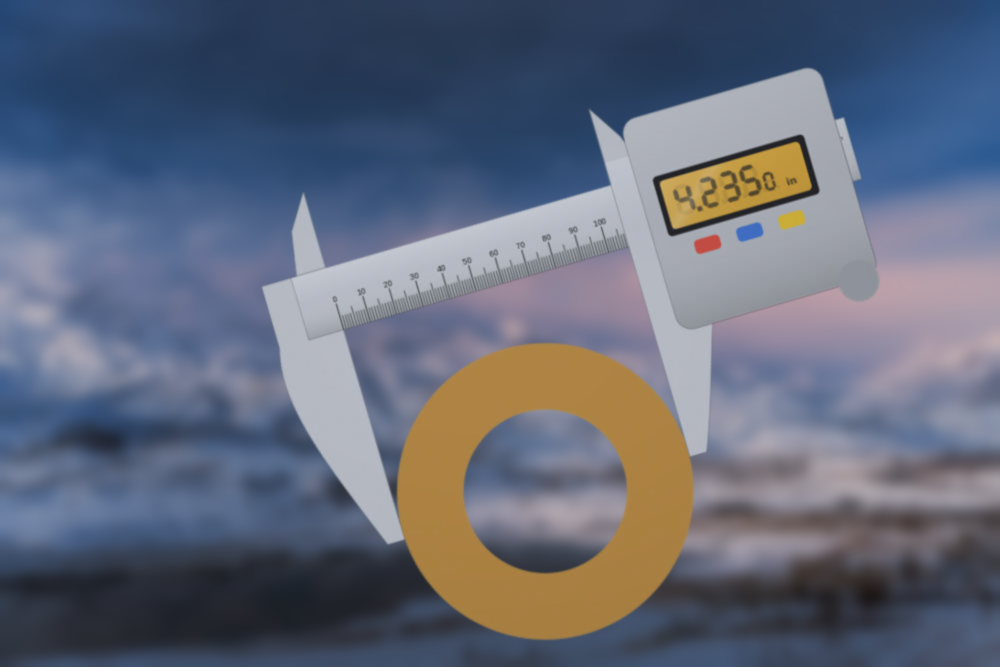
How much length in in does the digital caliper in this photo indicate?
4.2350 in
